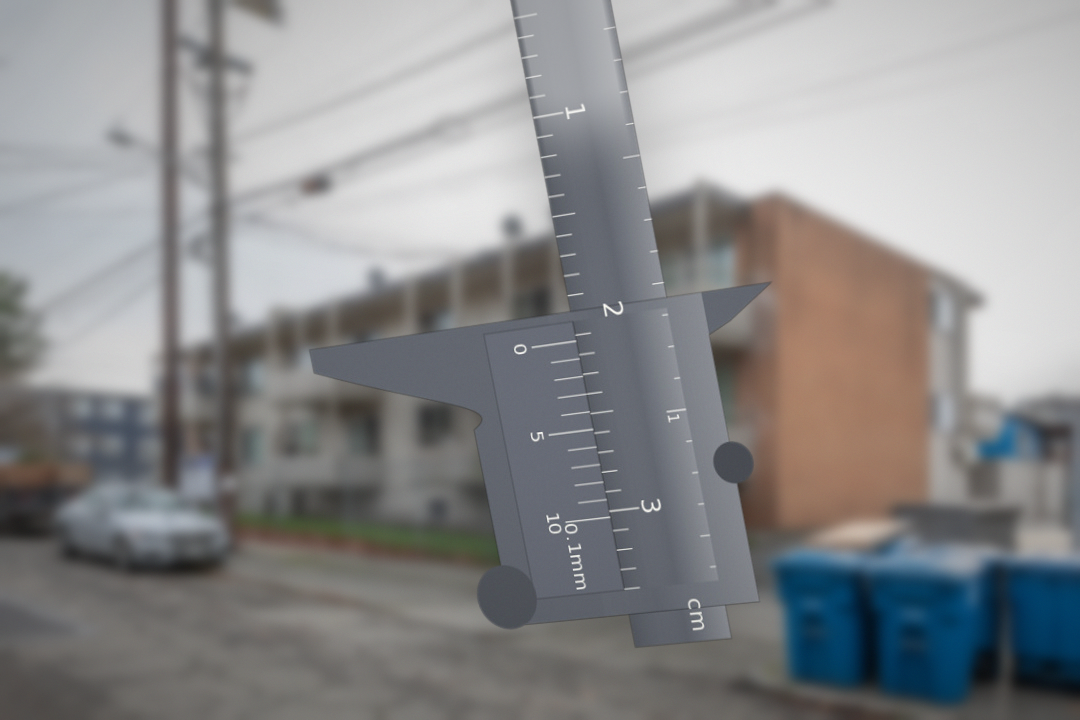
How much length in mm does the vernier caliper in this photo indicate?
21.3 mm
